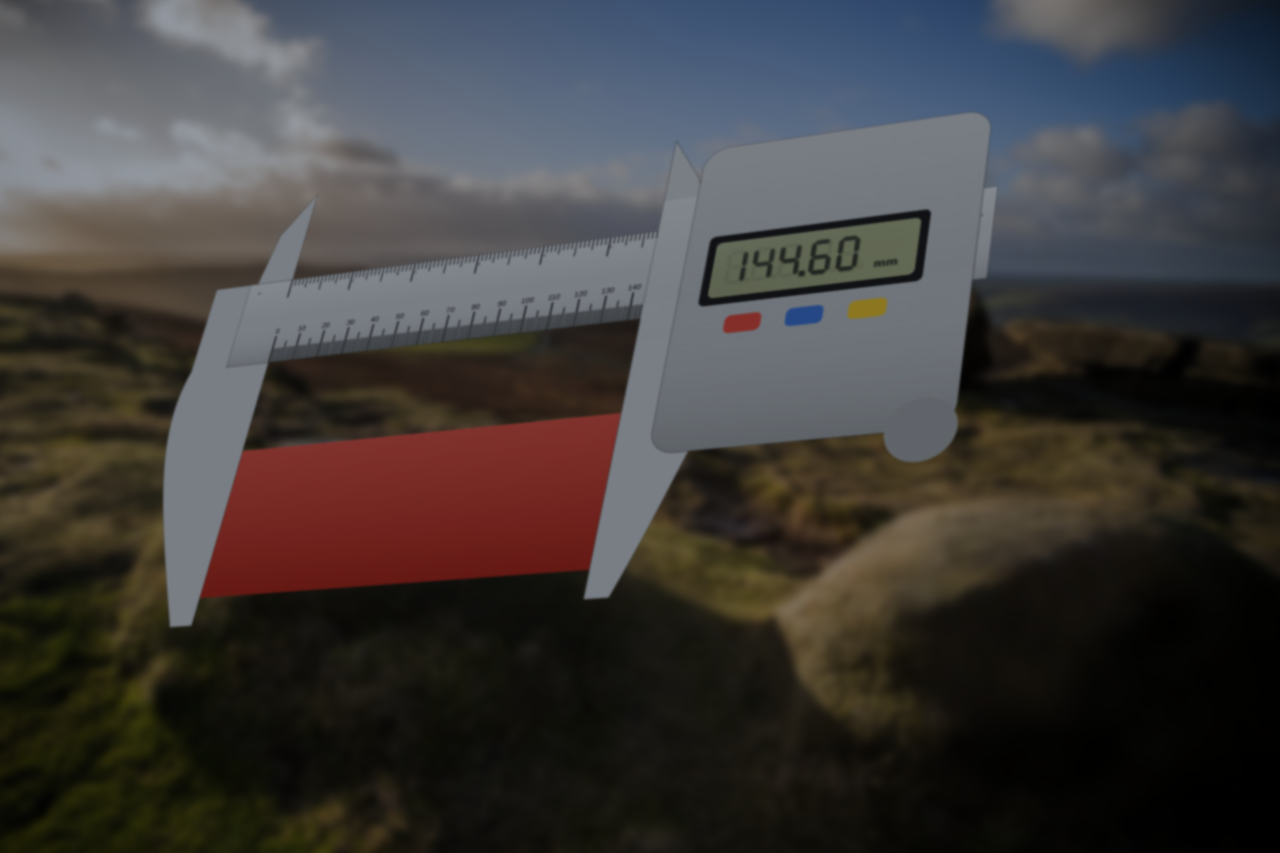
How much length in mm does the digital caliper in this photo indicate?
144.60 mm
